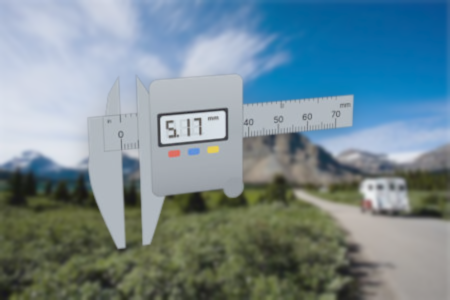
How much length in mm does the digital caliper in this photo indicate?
5.17 mm
